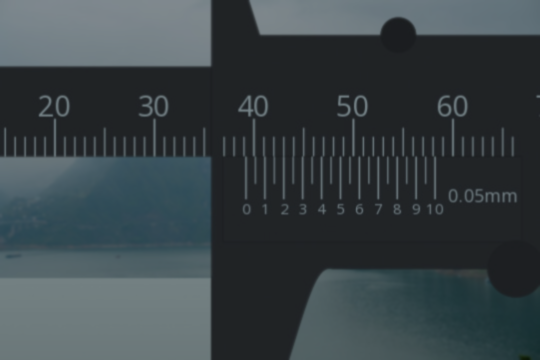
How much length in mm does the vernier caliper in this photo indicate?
39.2 mm
